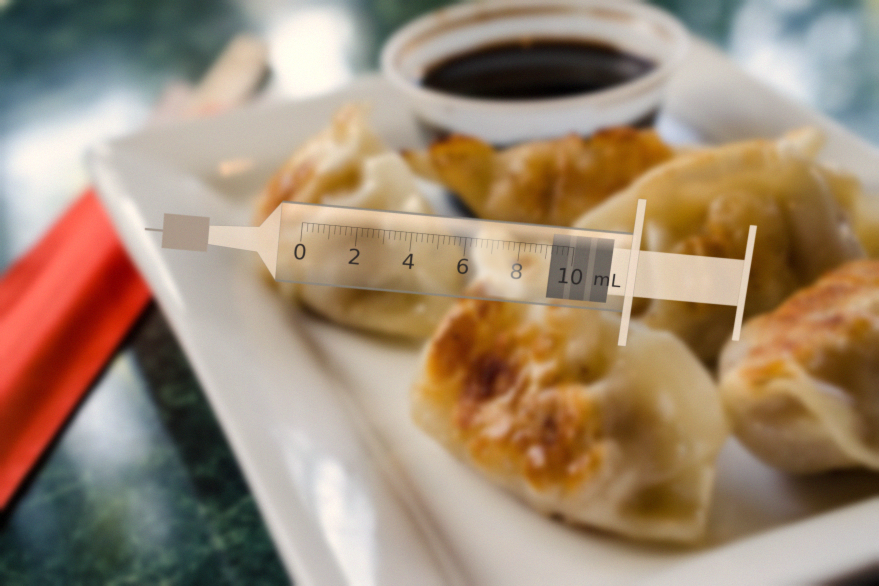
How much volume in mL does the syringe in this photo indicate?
9.2 mL
